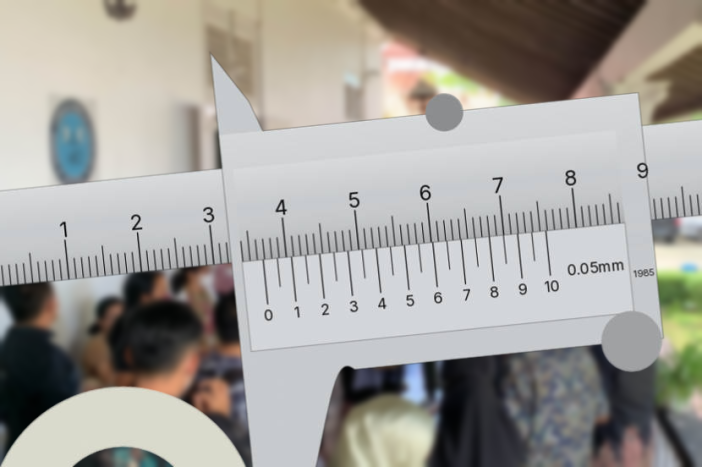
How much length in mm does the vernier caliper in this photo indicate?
36.8 mm
